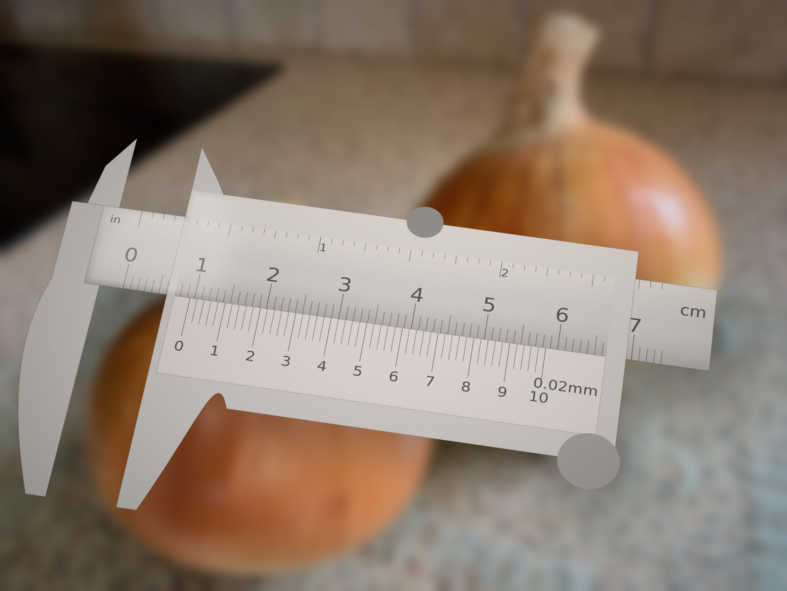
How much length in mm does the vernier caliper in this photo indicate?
9.4 mm
